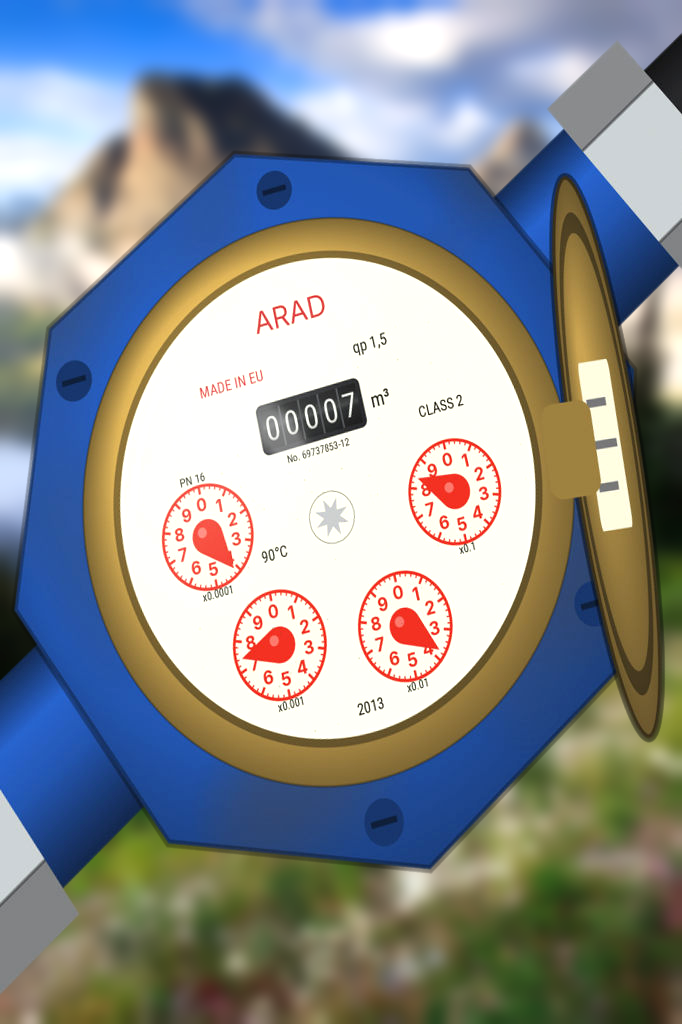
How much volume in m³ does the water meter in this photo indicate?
7.8374 m³
